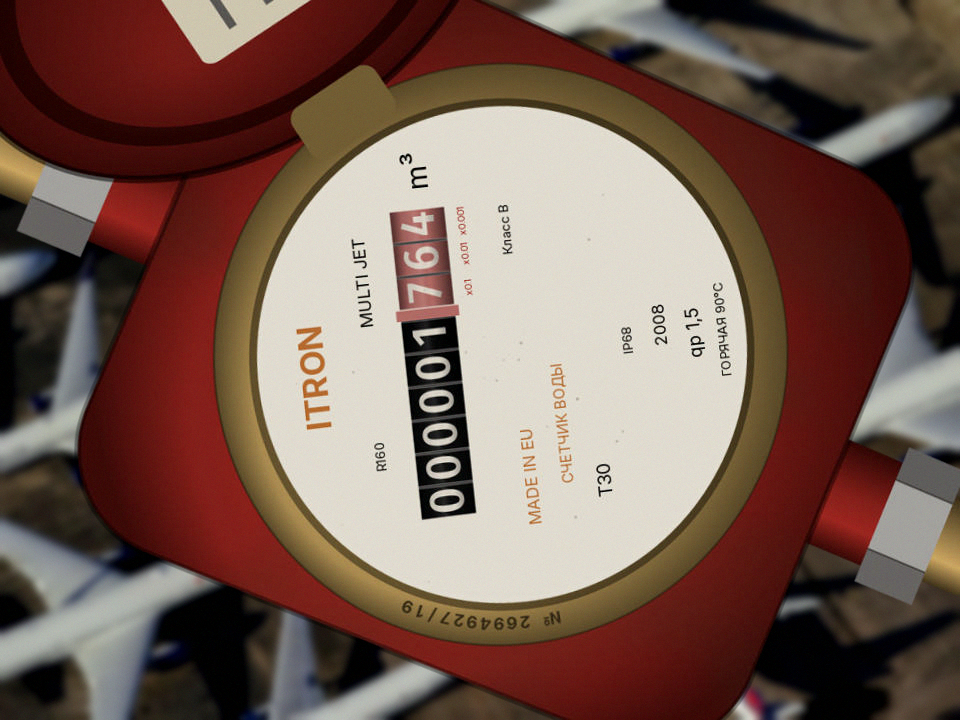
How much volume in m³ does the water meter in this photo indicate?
1.764 m³
